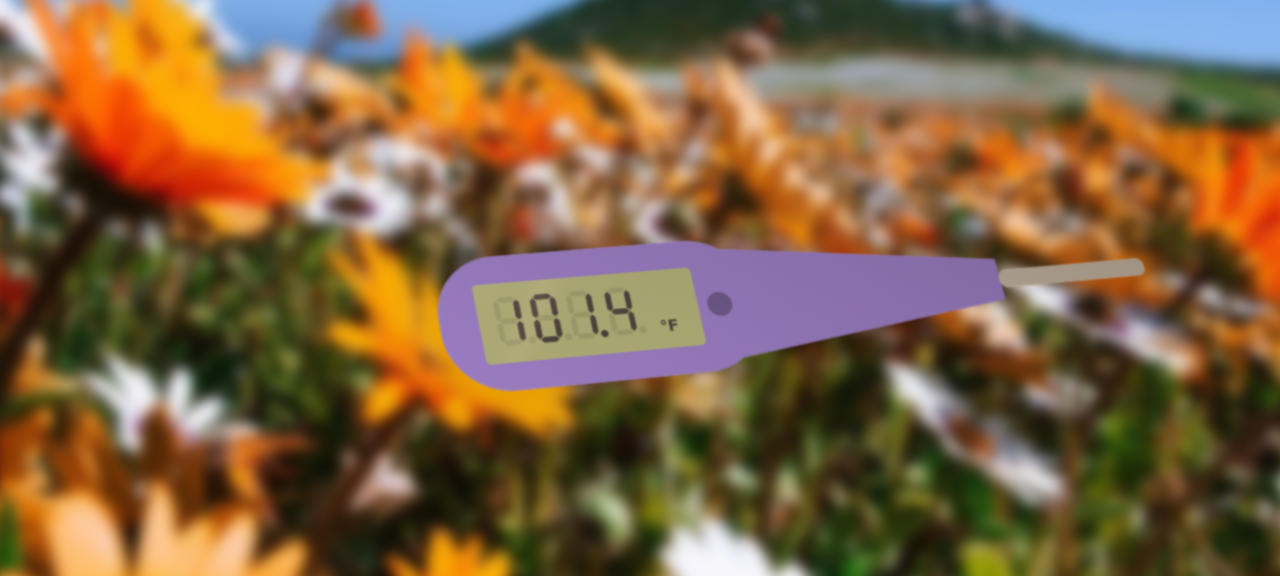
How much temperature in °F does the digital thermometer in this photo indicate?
101.4 °F
